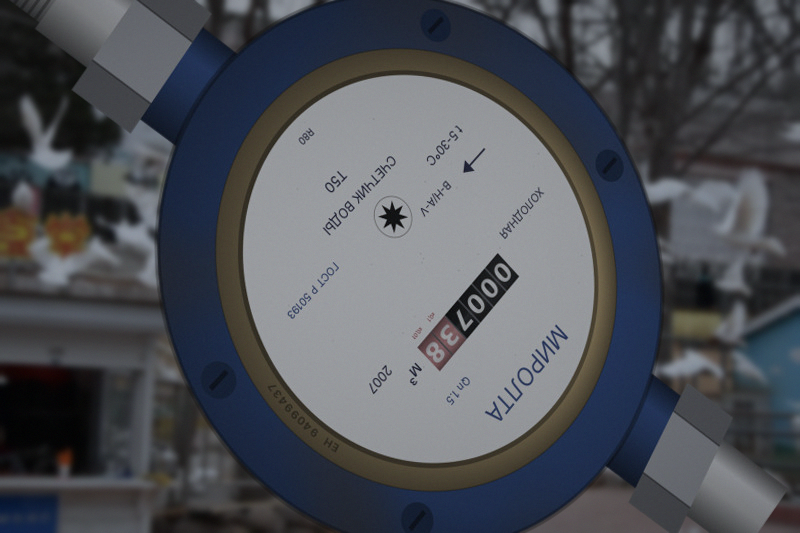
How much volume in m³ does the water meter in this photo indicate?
7.38 m³
